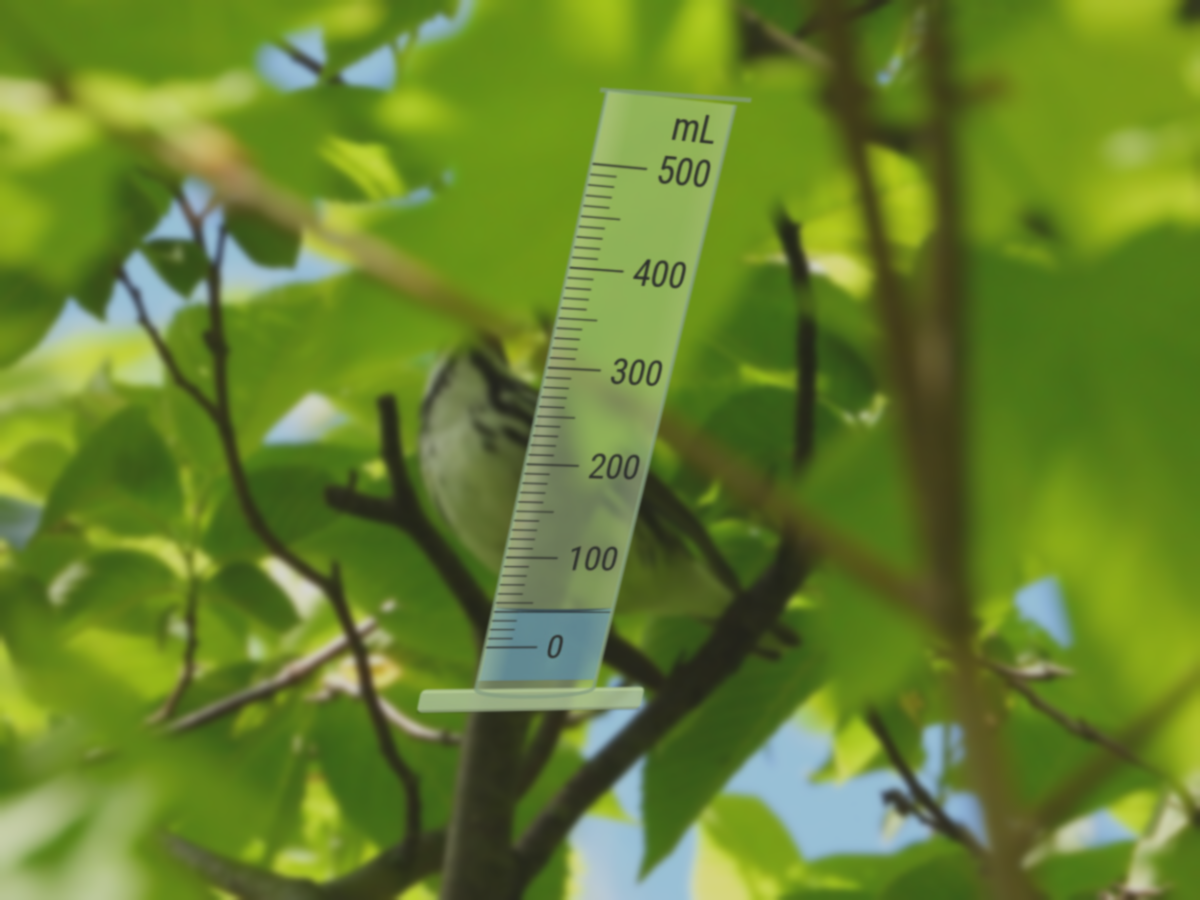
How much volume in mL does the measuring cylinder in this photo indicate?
40 mL
